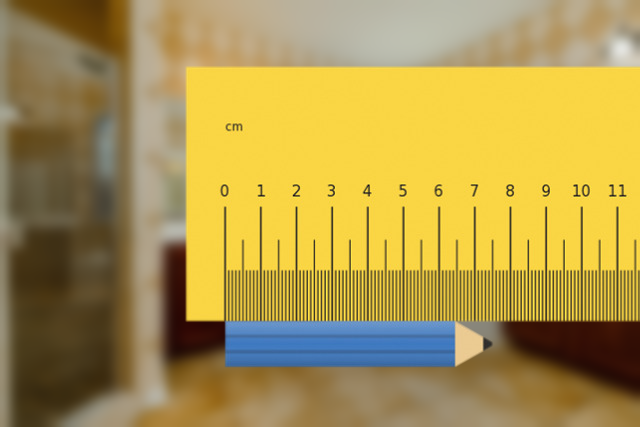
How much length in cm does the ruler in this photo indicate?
7.5 cm
